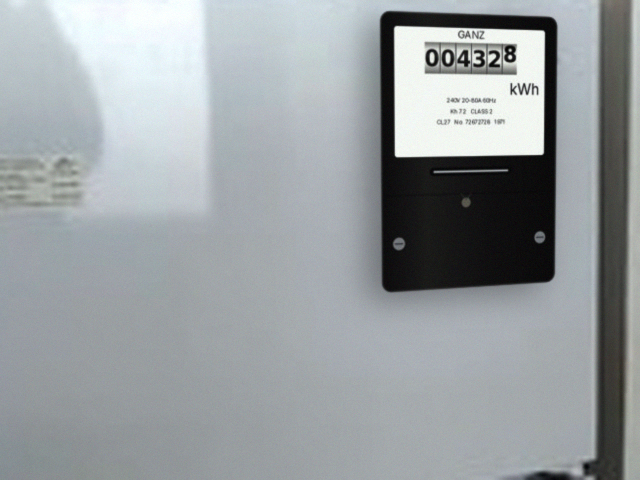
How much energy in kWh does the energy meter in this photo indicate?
4328 kWh
